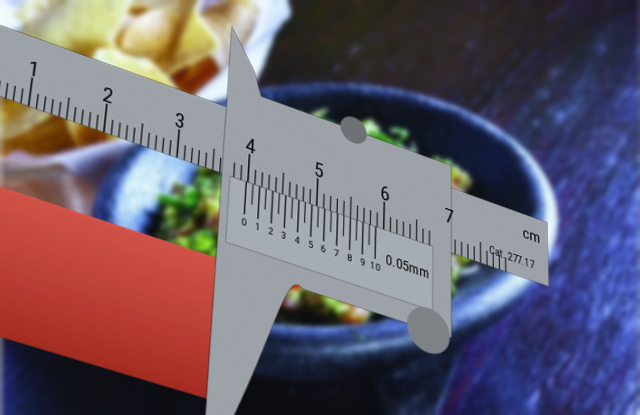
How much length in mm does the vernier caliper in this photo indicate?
39.8 mm
